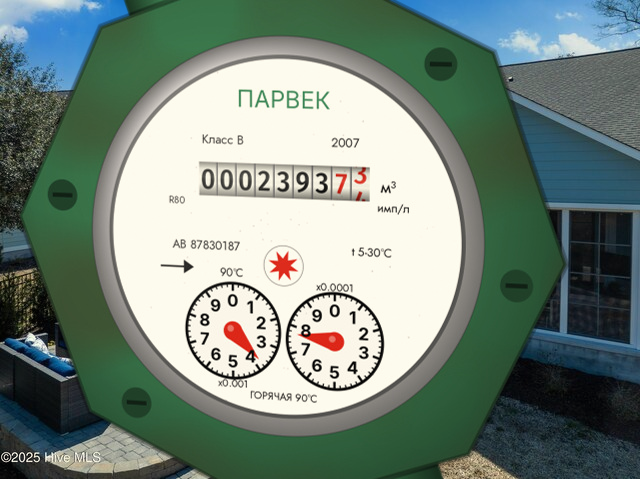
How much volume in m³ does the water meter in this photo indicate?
2393.7337 m³
